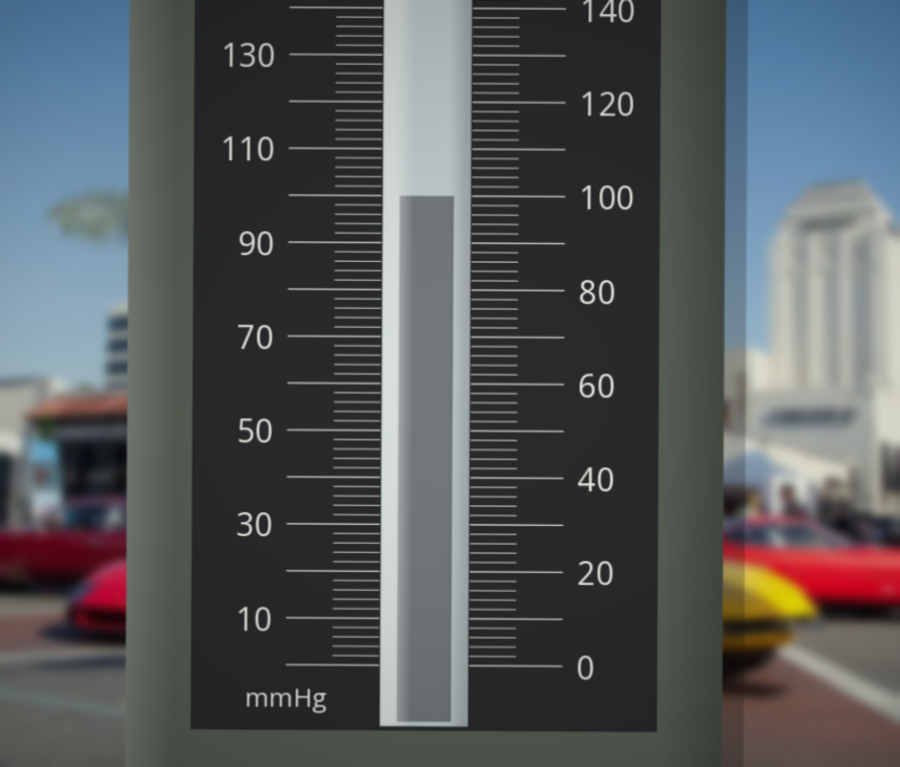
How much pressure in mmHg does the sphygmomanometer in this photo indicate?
100 mmHg
